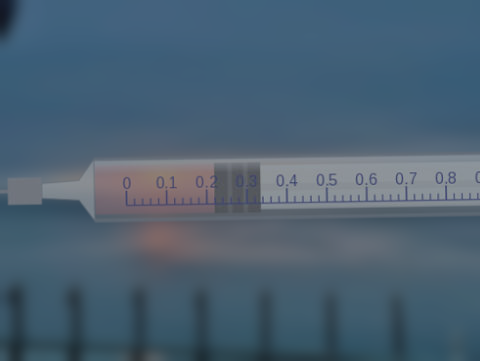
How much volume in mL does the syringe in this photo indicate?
0.22 mL
